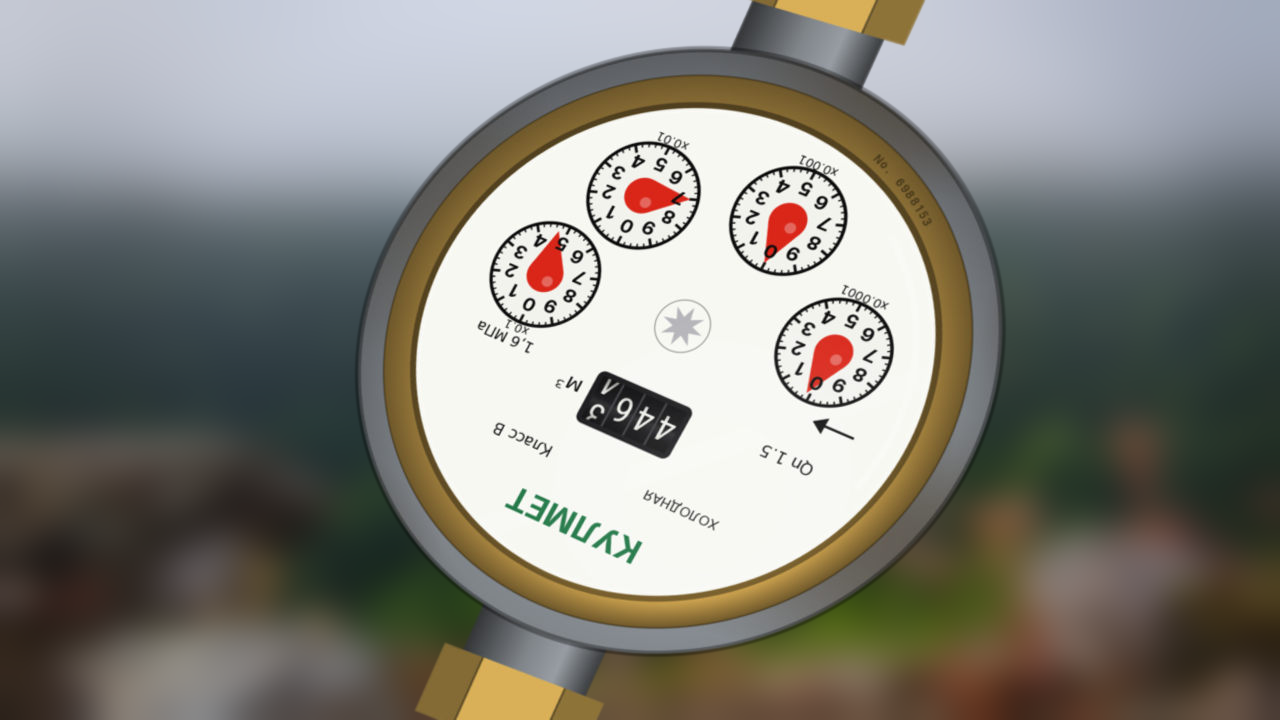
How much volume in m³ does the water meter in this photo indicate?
4463.4700 m³
